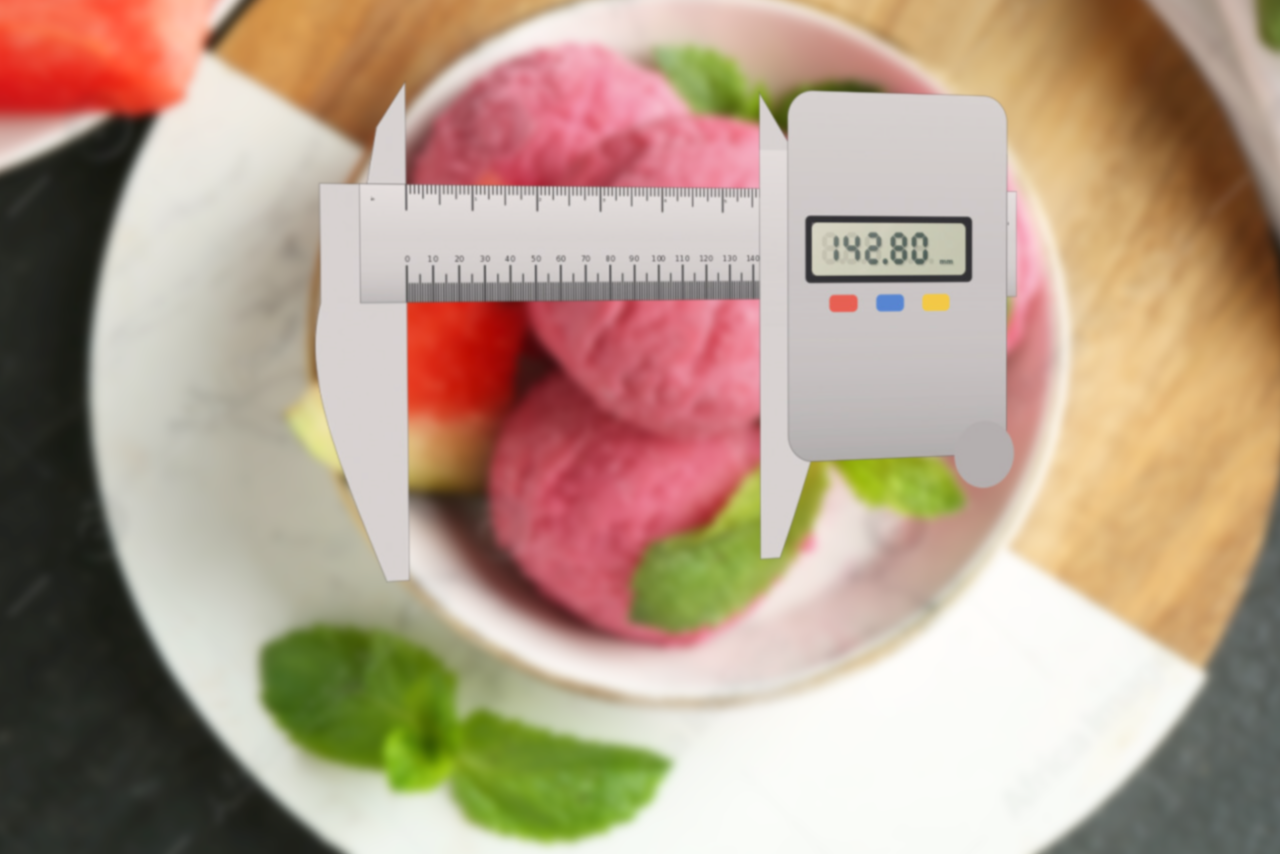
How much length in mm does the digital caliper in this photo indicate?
142.80 mm
